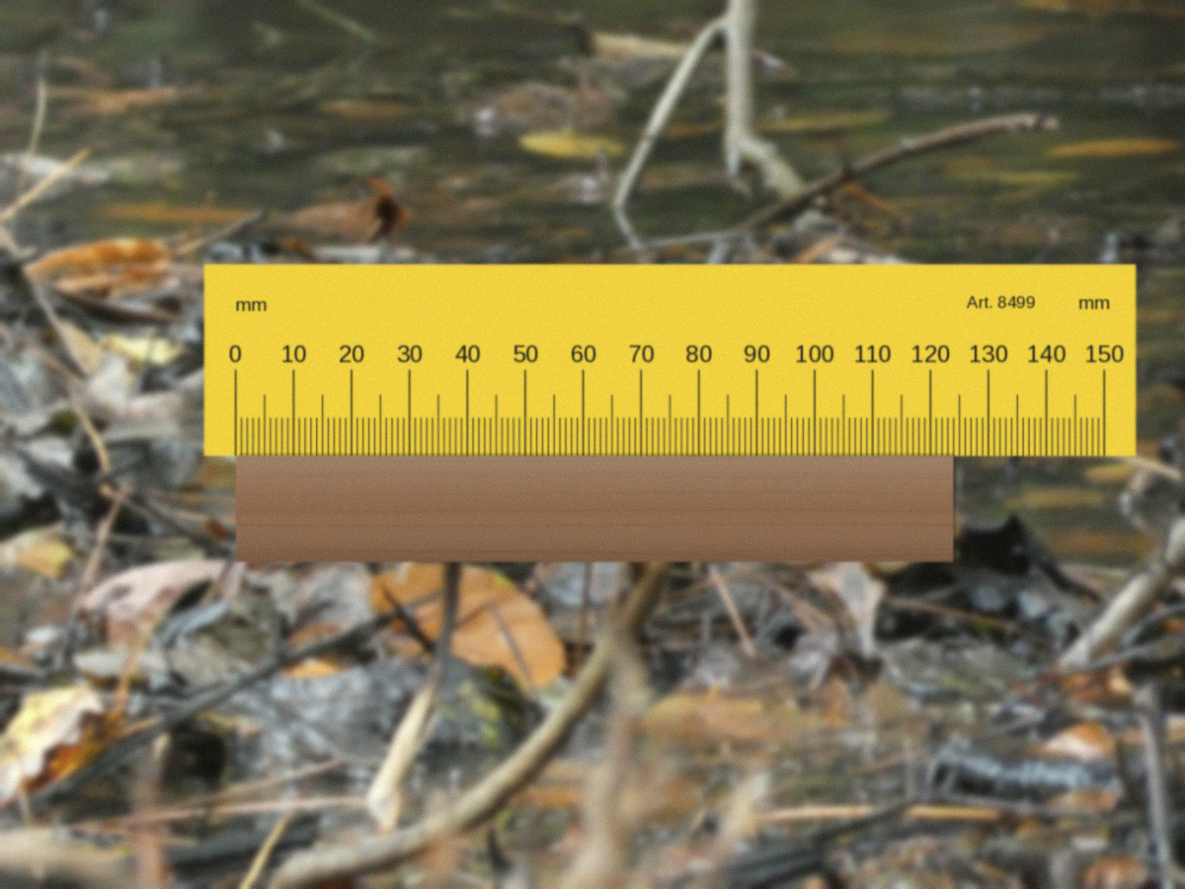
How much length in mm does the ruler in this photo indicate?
124 mm
